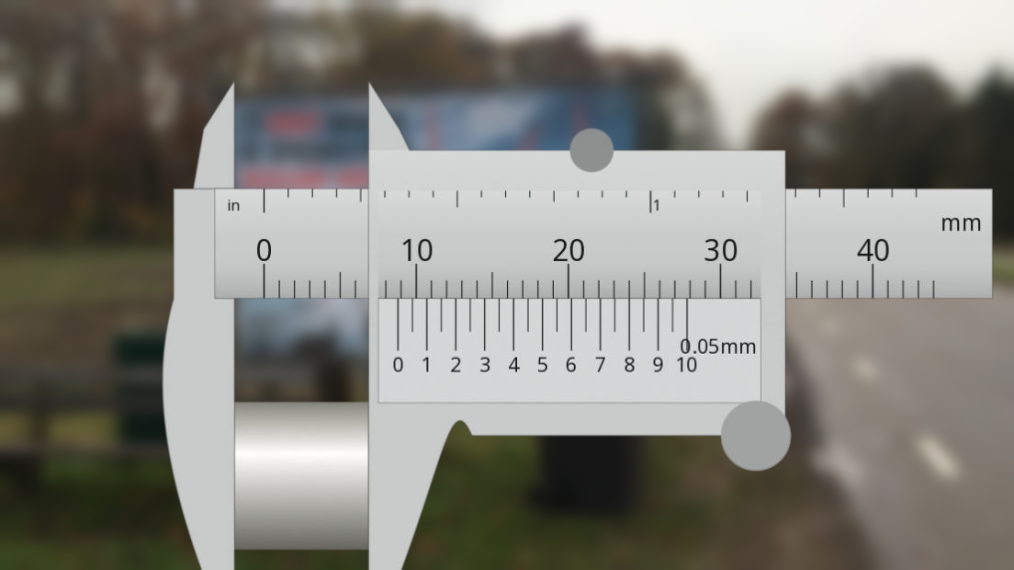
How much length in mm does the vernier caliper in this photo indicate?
8.8 mm
